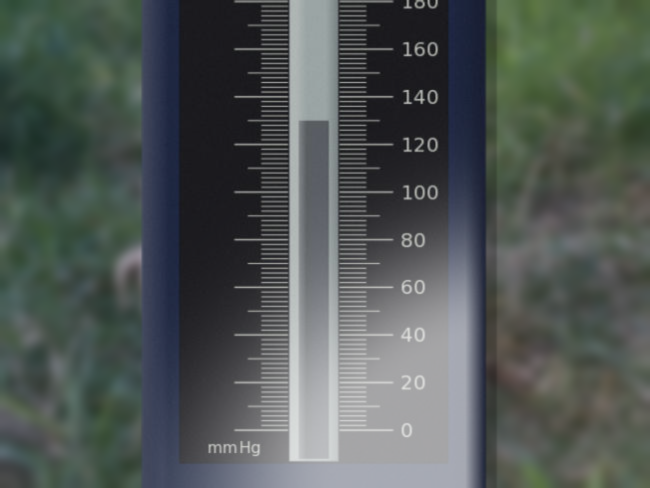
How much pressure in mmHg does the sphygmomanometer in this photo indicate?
130 mmHg
